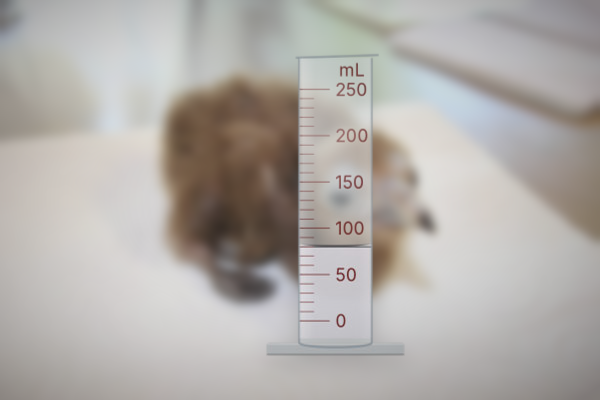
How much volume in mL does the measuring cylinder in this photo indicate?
80 mL
